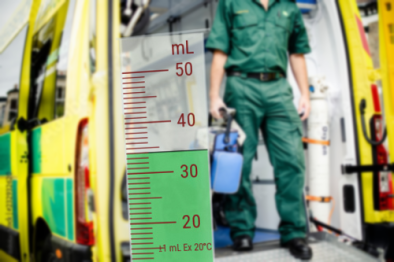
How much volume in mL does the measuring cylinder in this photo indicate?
34 mL
